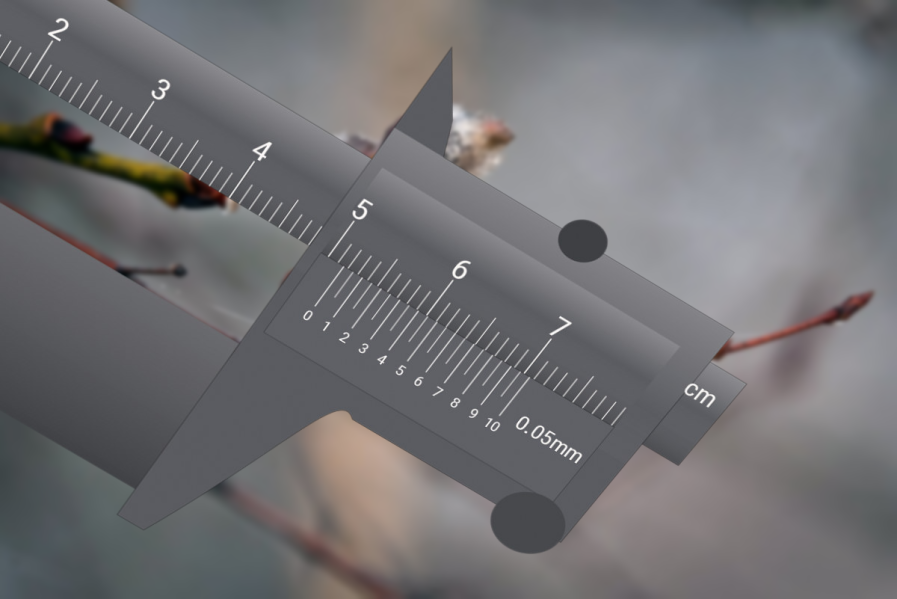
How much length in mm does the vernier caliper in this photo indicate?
51.6 mm
